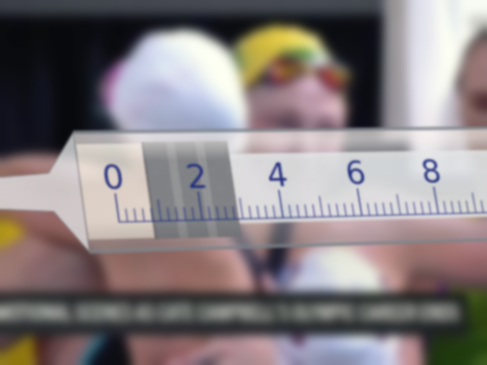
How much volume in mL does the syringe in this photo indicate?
0.8 mL
